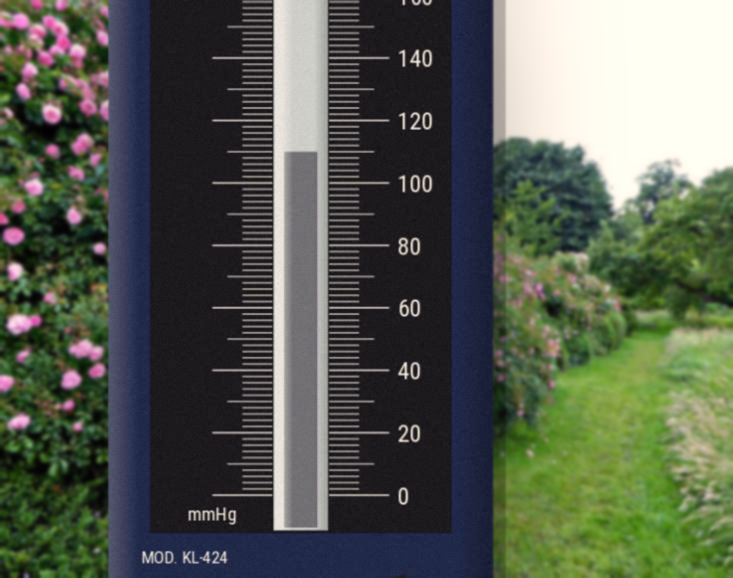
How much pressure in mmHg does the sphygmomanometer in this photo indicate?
110 mmHg
